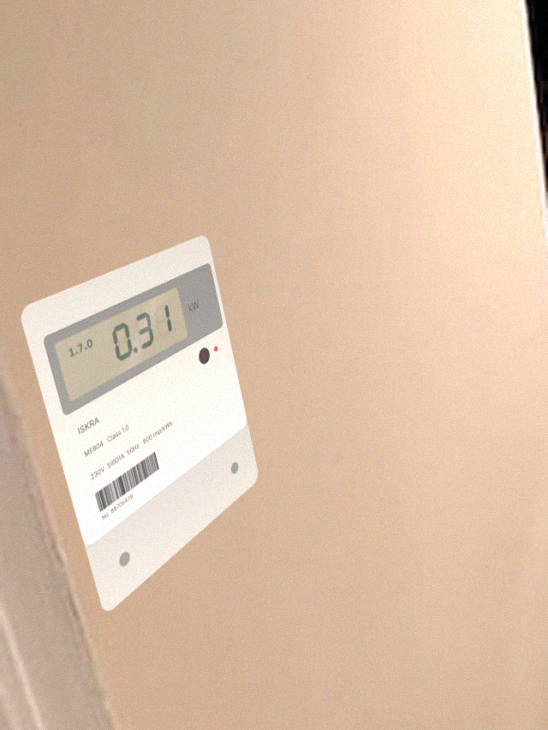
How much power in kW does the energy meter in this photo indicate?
0.31 kW
